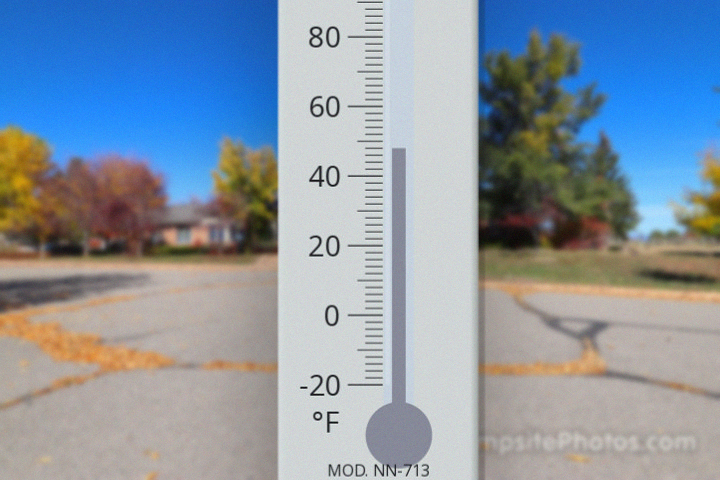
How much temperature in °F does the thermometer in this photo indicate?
48 °F
